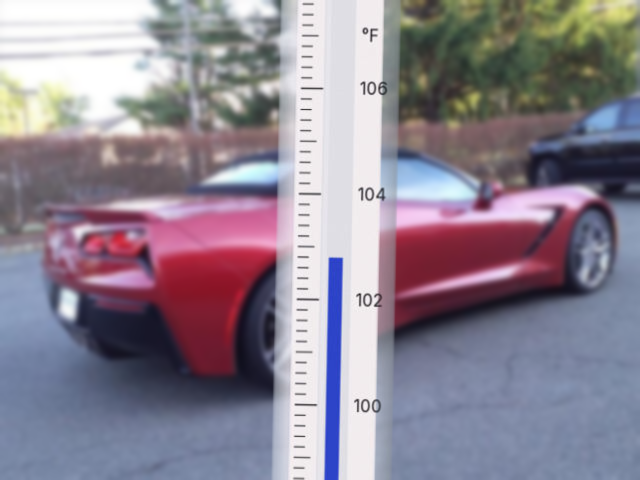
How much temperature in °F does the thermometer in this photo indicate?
102.8 °F
